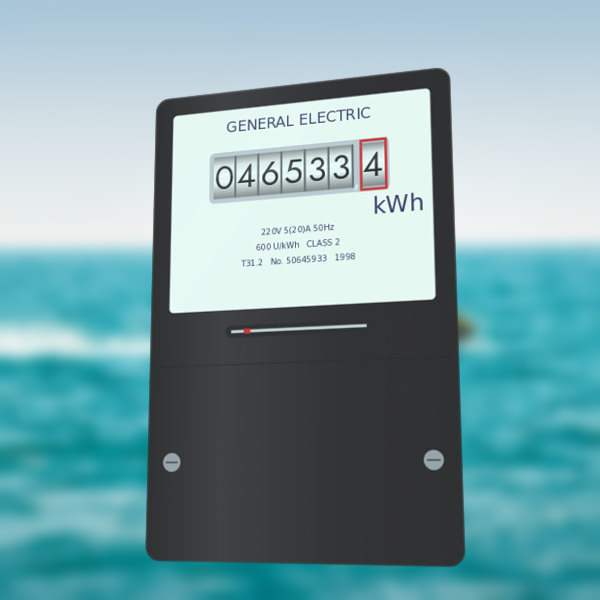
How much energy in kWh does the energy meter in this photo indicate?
46533.4 kWh
